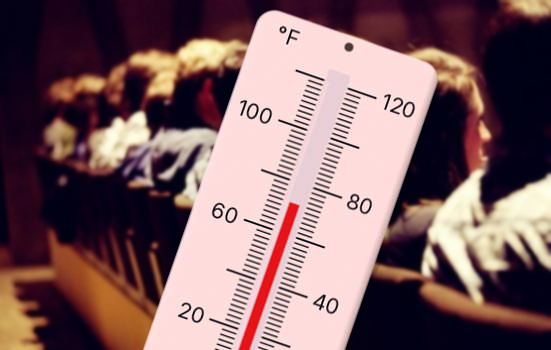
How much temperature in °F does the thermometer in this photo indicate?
72 °F
